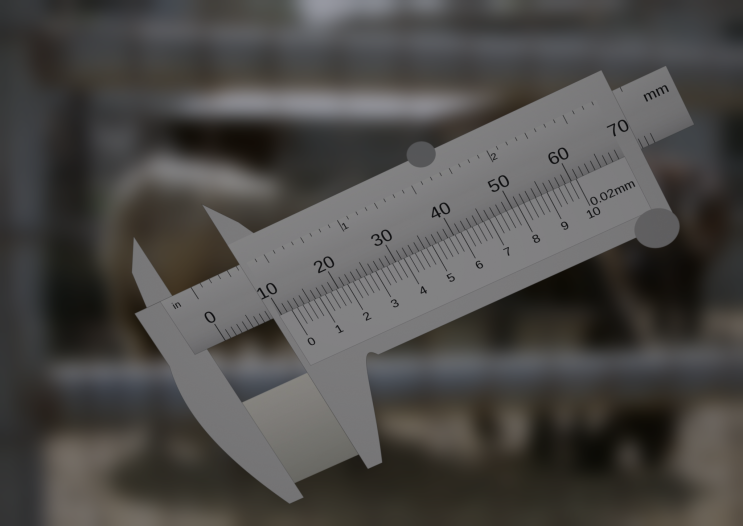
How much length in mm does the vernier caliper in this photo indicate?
11.8 mm
